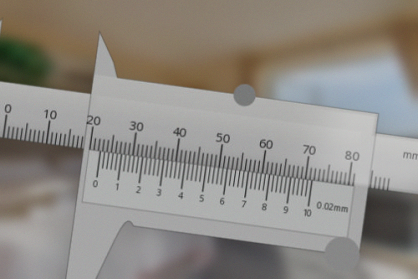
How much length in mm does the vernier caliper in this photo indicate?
22.5 mm
